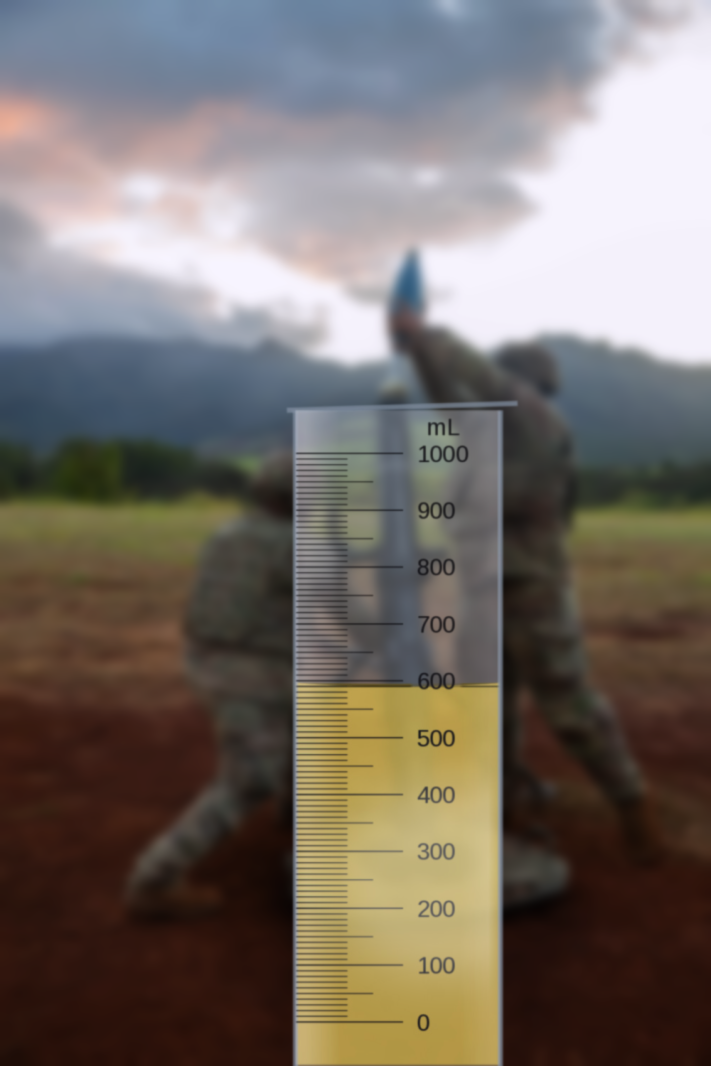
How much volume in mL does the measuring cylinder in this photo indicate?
590 mL
